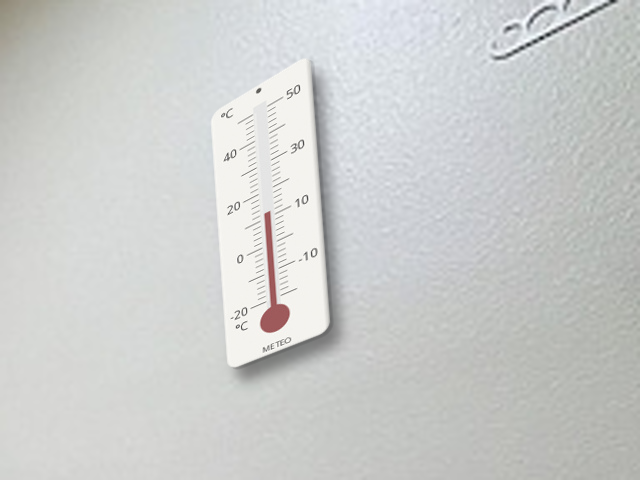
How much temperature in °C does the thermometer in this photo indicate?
12 °C
